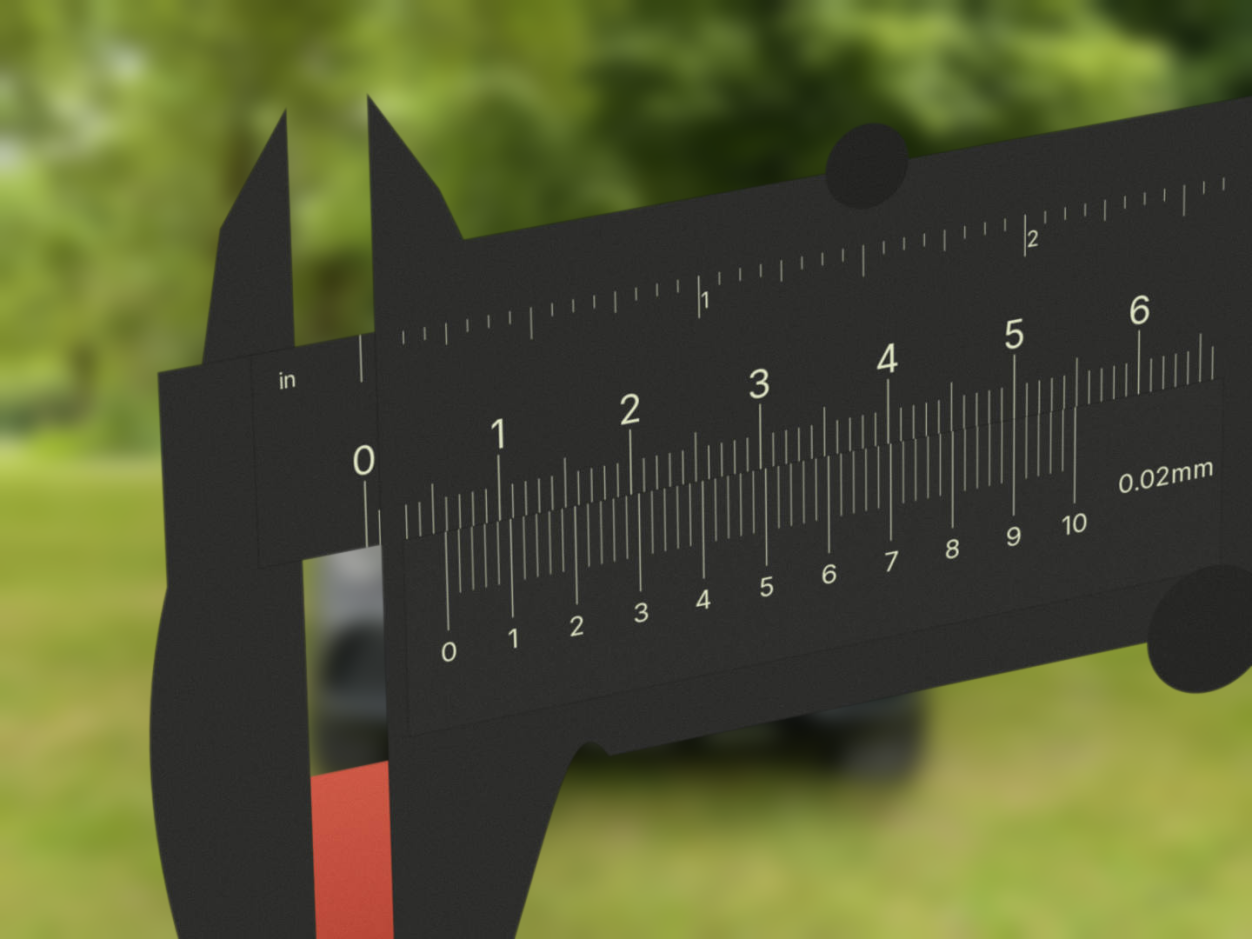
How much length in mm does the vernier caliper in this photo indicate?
5.9 mm
